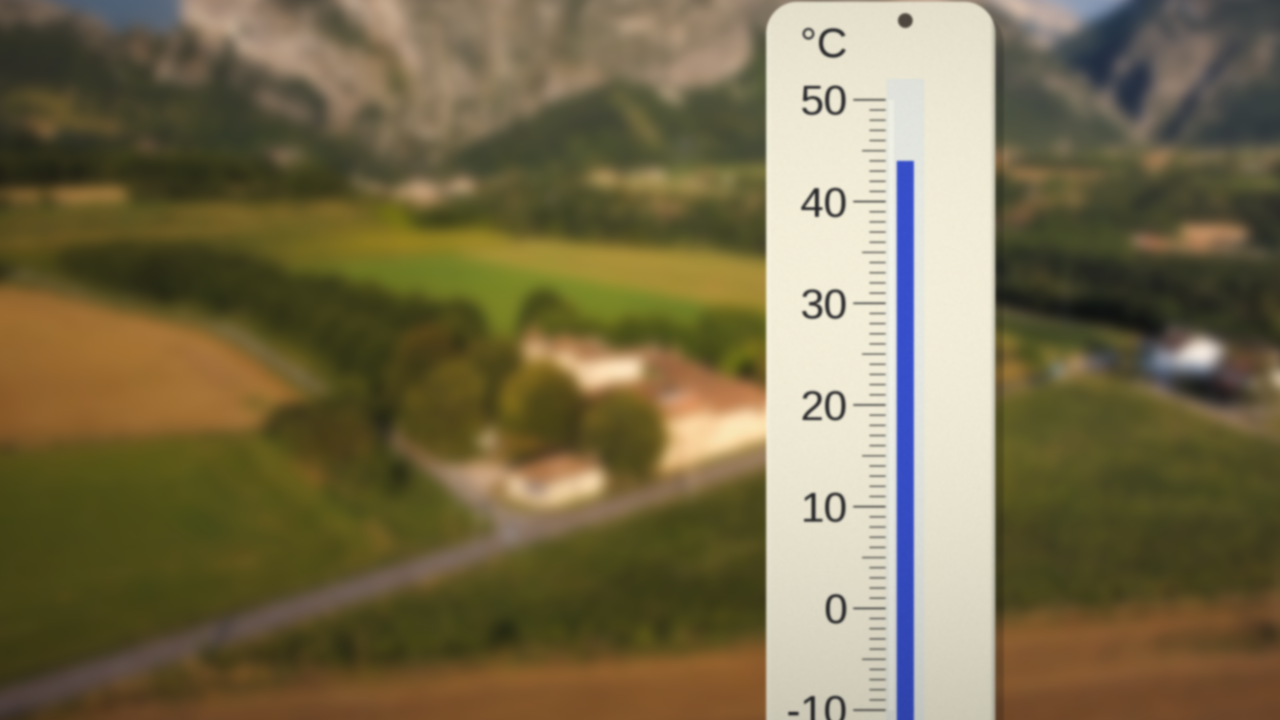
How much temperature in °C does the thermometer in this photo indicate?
44 °C
